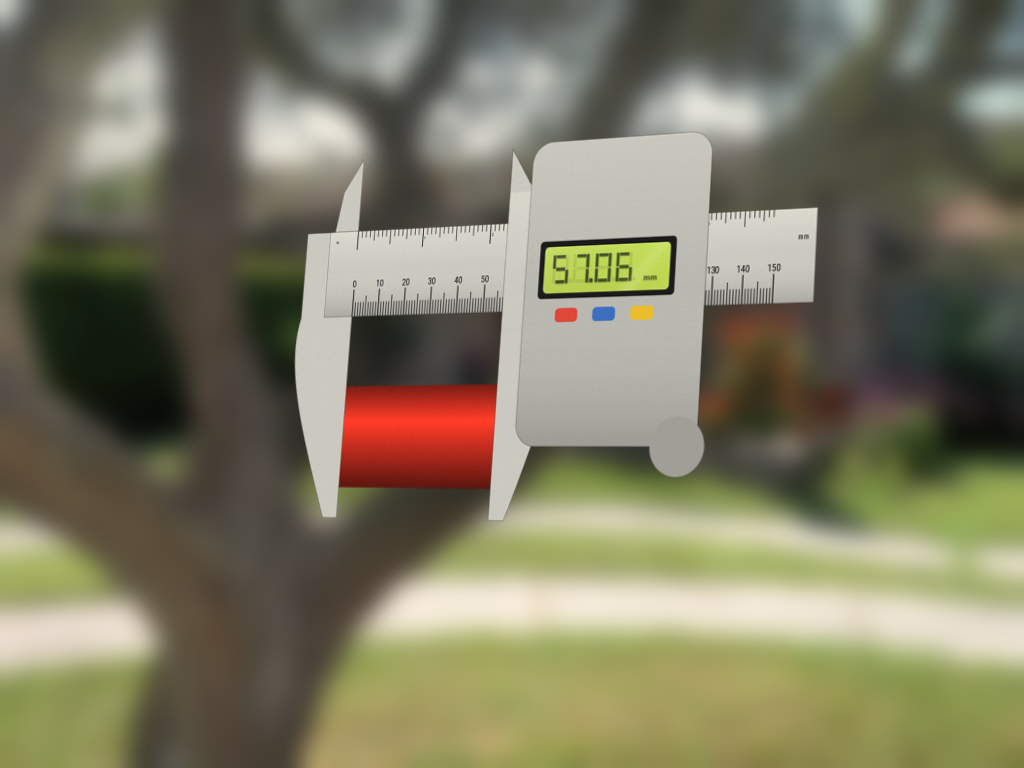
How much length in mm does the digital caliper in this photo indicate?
57.06 mm
